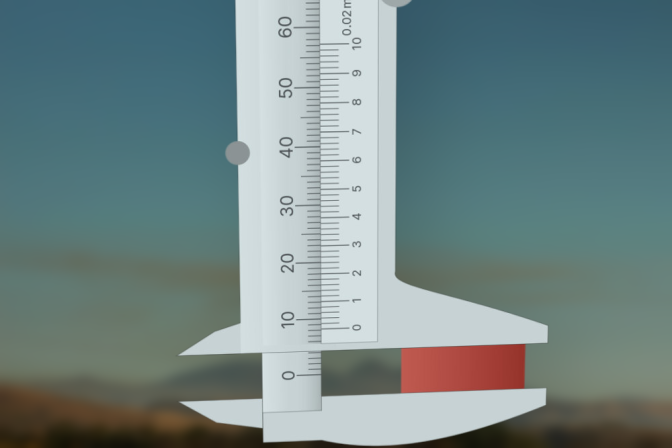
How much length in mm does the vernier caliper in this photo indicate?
8.2 mm
